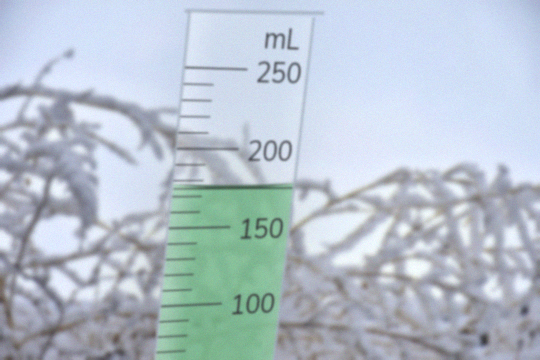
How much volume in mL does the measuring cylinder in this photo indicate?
175 mL
